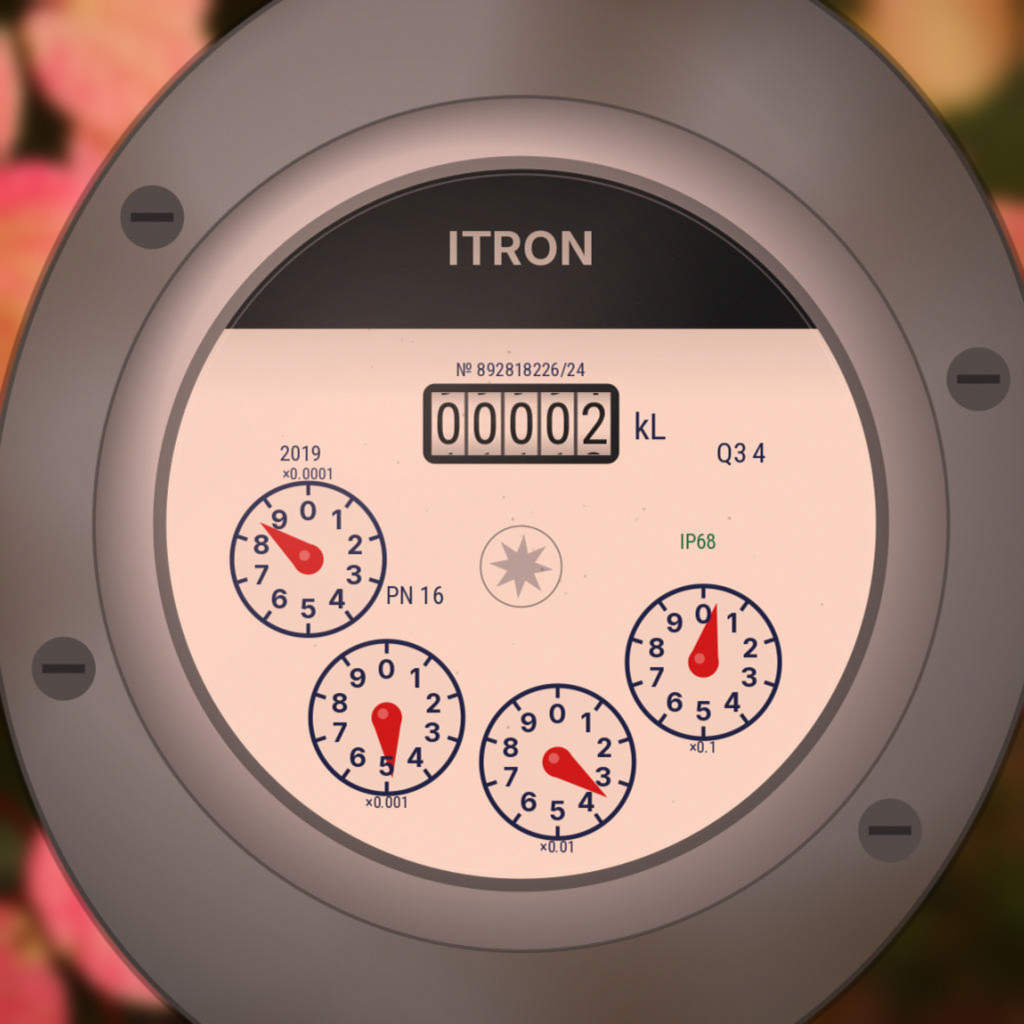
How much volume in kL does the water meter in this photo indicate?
2.0348 kL
